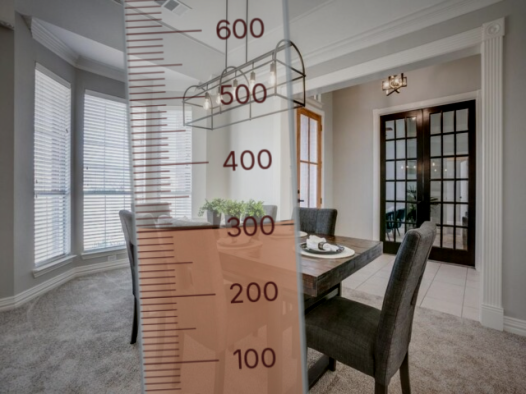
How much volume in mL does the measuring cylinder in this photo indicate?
300 mL
